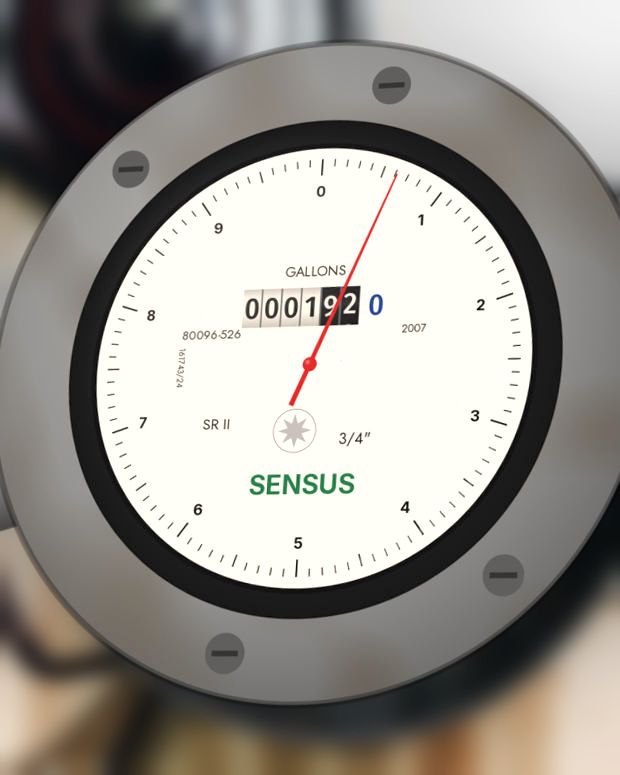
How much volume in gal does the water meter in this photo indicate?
1920.6 gal
